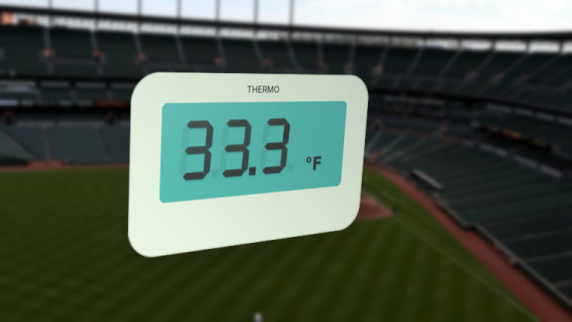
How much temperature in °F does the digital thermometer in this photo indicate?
33.3 °F
